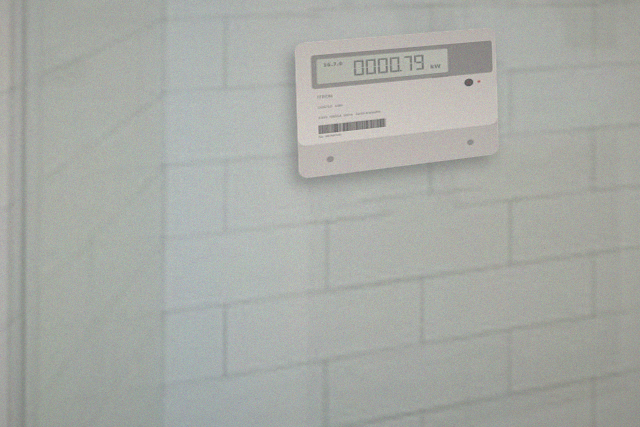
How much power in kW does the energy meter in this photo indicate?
0.79 kW
